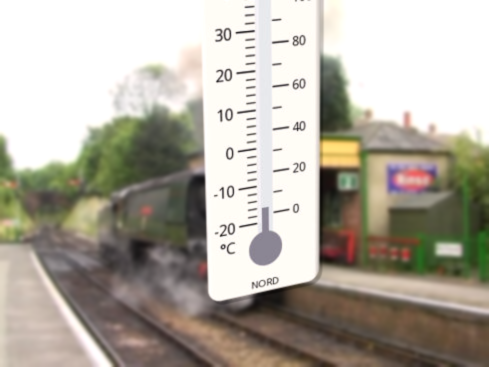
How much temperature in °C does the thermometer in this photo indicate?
-16 °C
